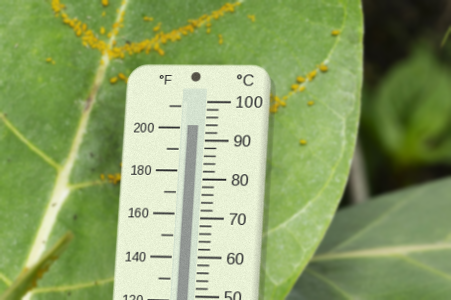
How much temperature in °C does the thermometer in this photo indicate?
94 °C
